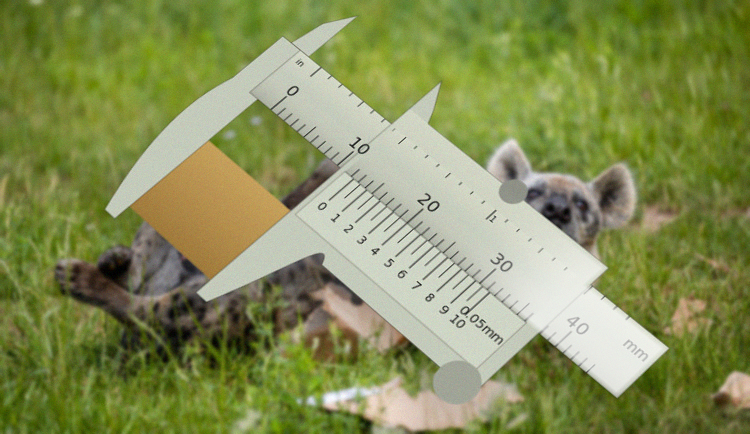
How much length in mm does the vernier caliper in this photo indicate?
12.4 mm
